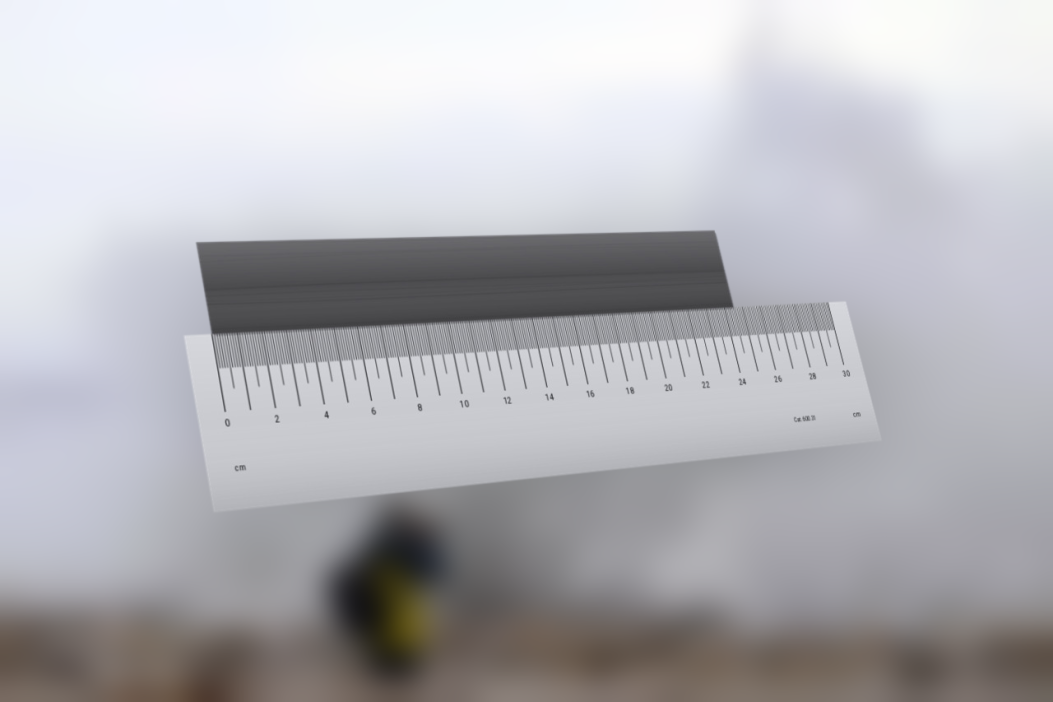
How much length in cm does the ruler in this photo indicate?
24.5 cm
